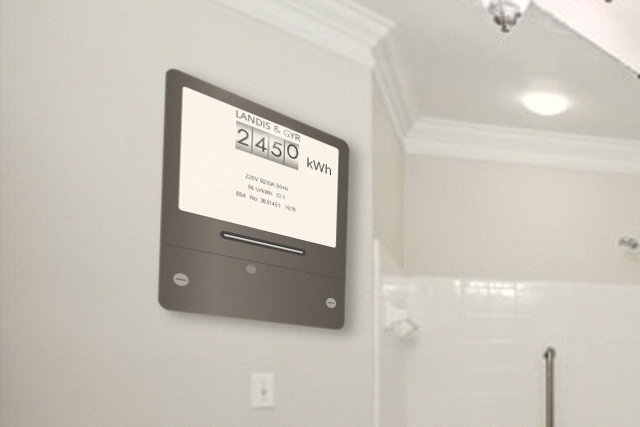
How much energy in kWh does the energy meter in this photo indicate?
2450 kWh
